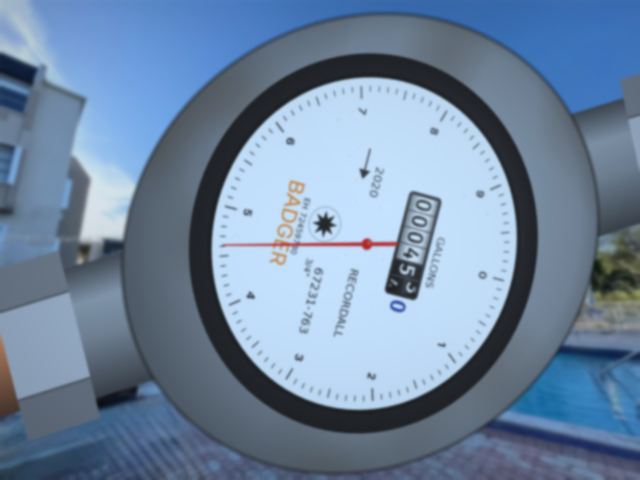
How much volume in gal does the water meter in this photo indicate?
4534.6 gal
